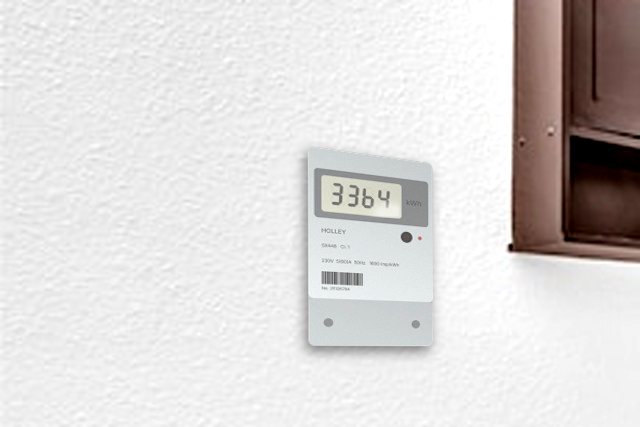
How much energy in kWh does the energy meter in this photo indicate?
3364 kWh
